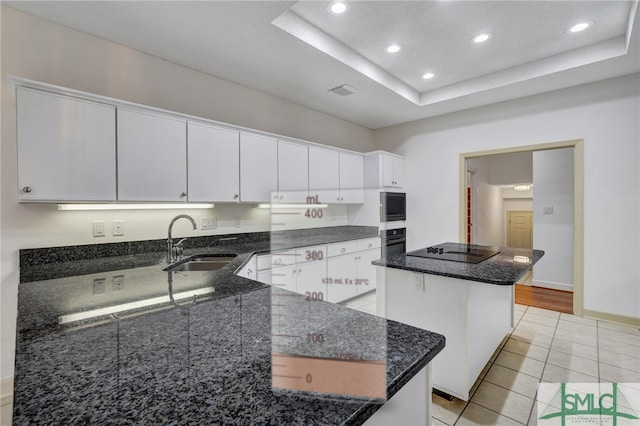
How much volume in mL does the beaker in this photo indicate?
50 mL
